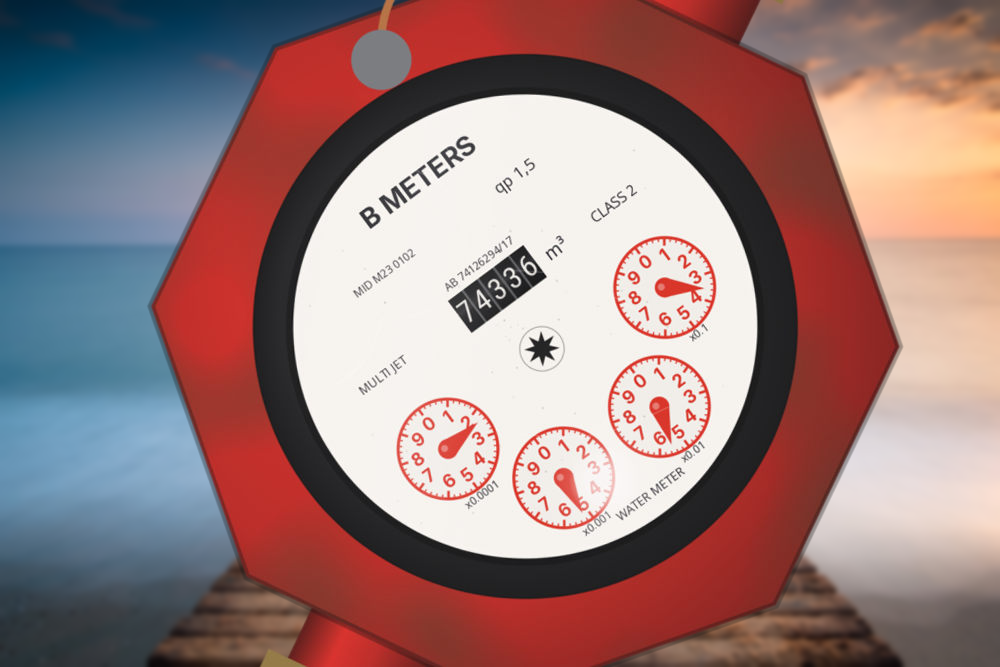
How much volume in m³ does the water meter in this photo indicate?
74336.3552 m³
